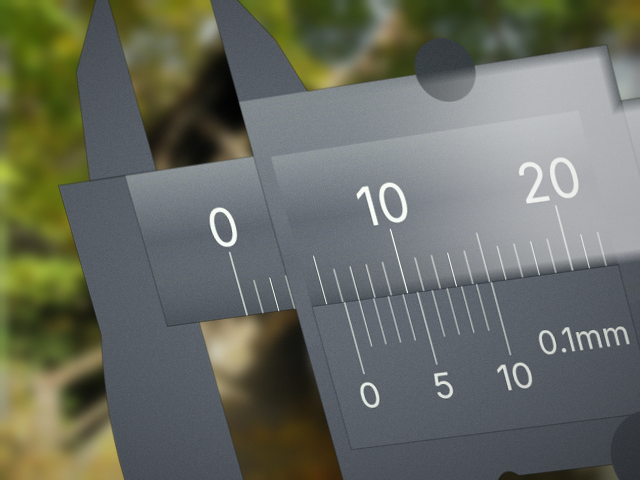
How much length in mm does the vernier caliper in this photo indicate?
6.1 mm
